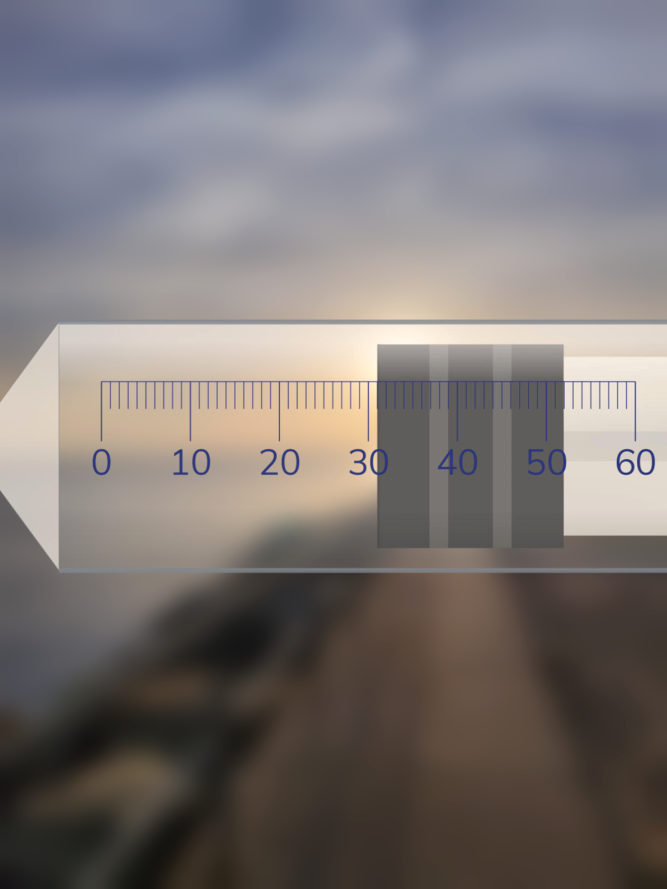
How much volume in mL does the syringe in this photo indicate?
31 mL
